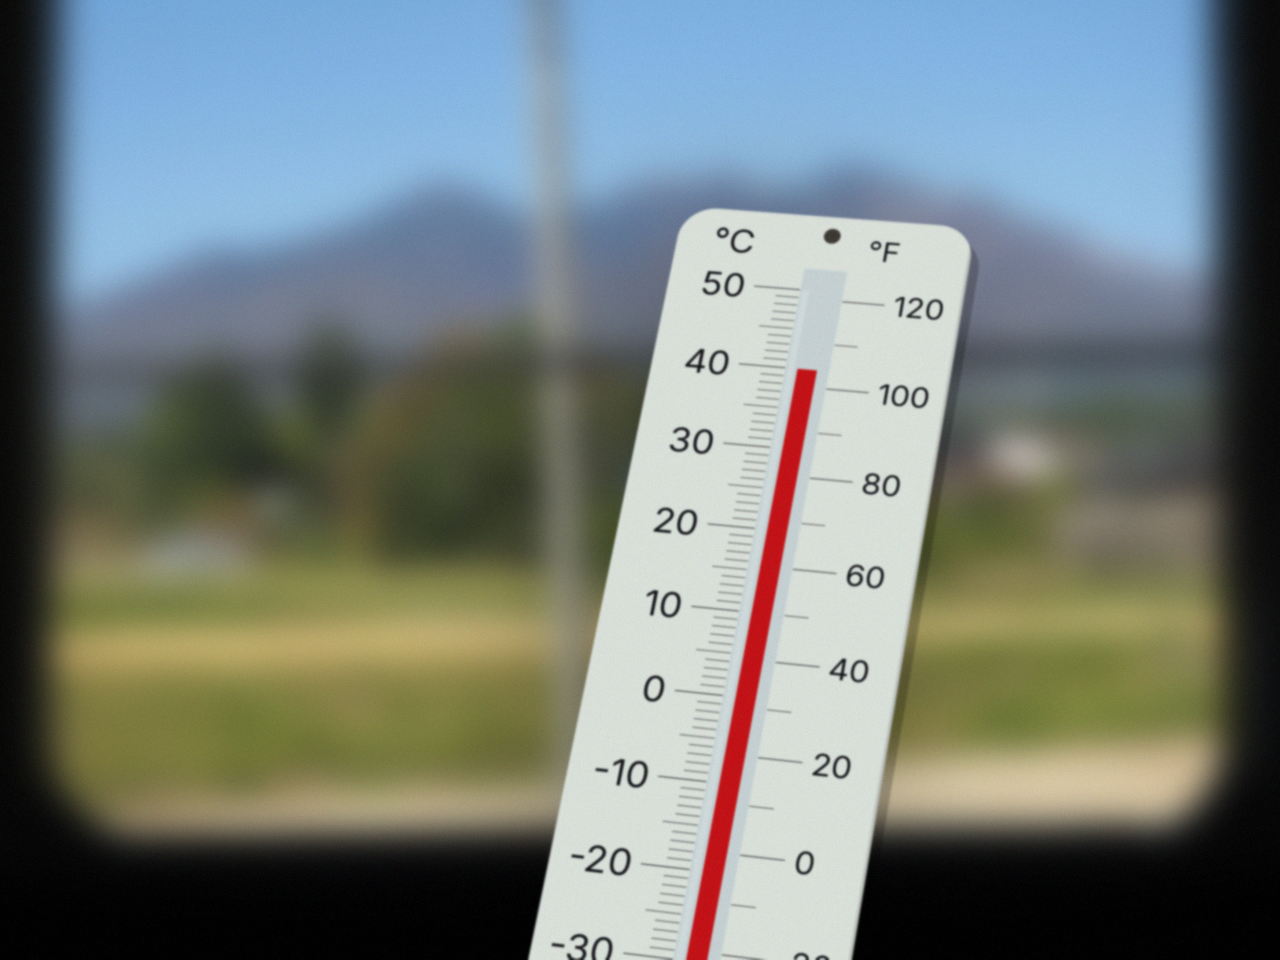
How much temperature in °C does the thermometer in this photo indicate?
40 °C
